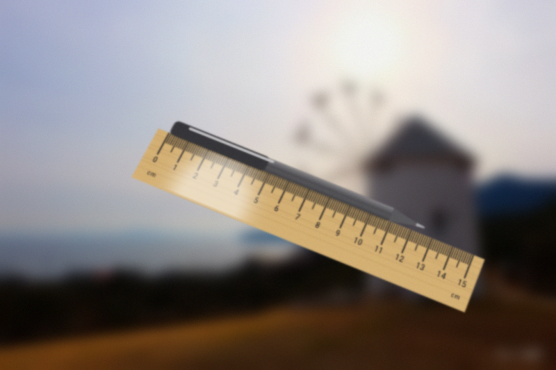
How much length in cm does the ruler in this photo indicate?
12.5 cm
